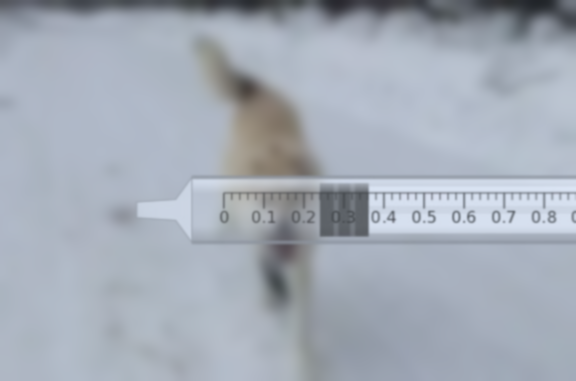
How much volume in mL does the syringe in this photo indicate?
0.24 mL
